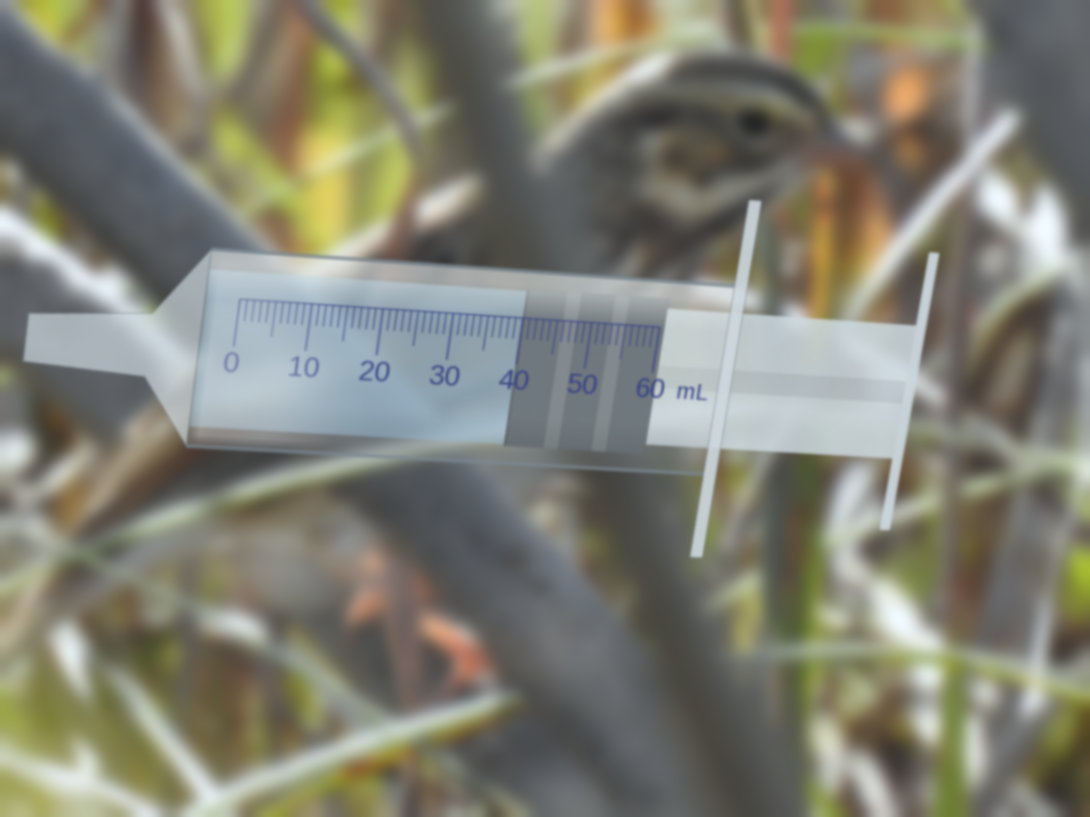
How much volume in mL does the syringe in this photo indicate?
40 mL
